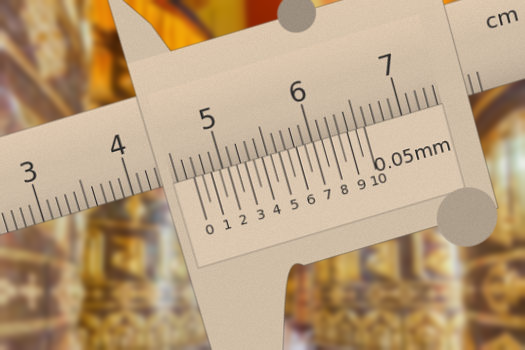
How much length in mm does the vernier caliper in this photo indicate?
46.8 mm
